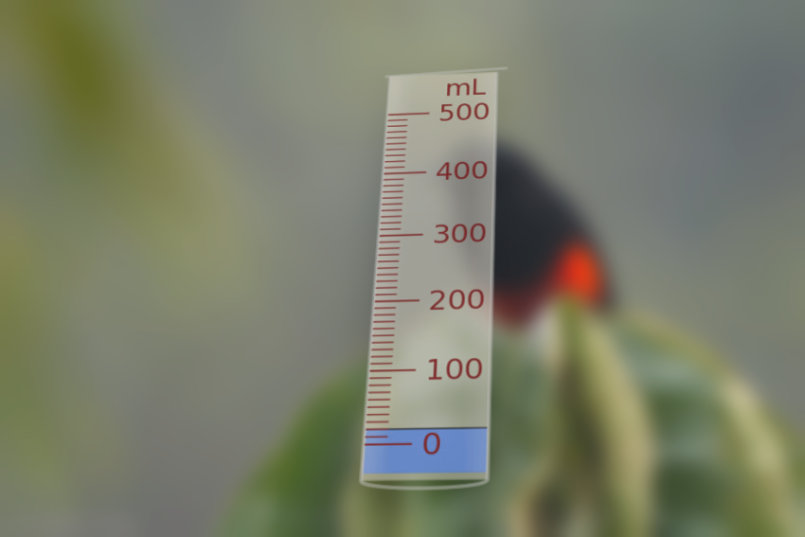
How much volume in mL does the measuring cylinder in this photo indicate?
20 mL
